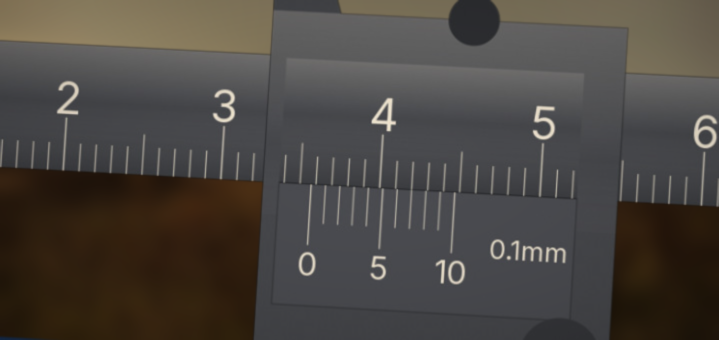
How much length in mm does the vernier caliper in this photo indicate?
35.7 mm
